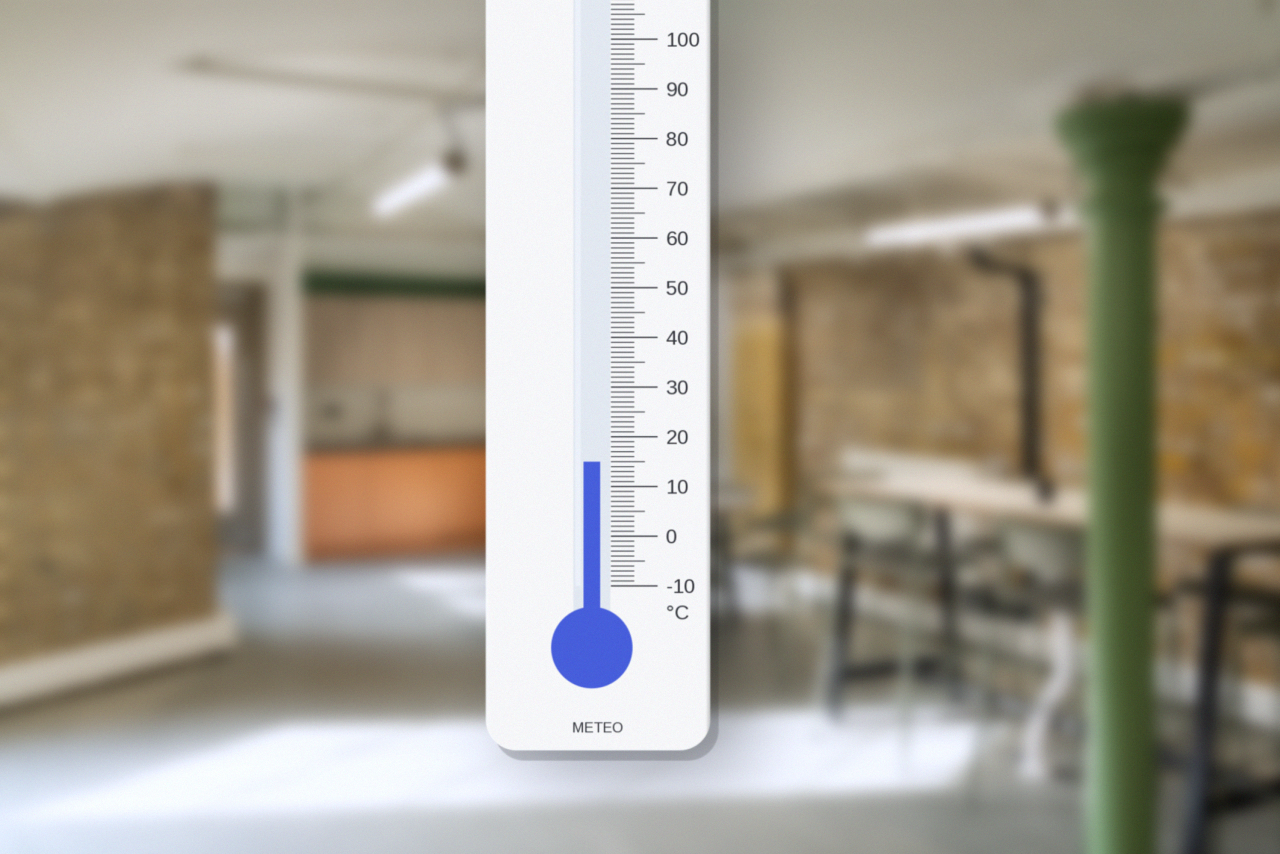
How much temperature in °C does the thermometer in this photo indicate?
15 °C
